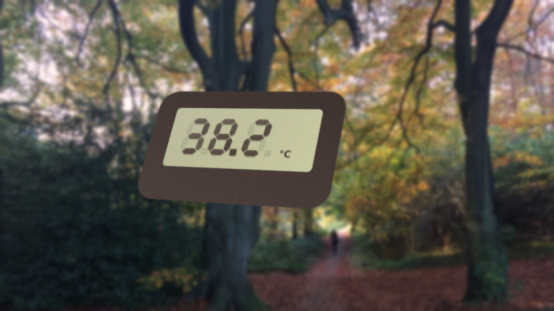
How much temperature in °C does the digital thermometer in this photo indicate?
38.2 °C
